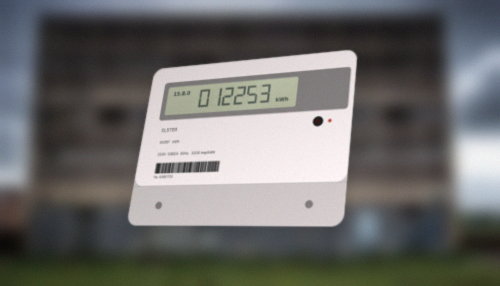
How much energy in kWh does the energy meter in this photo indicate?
12253 kWh
